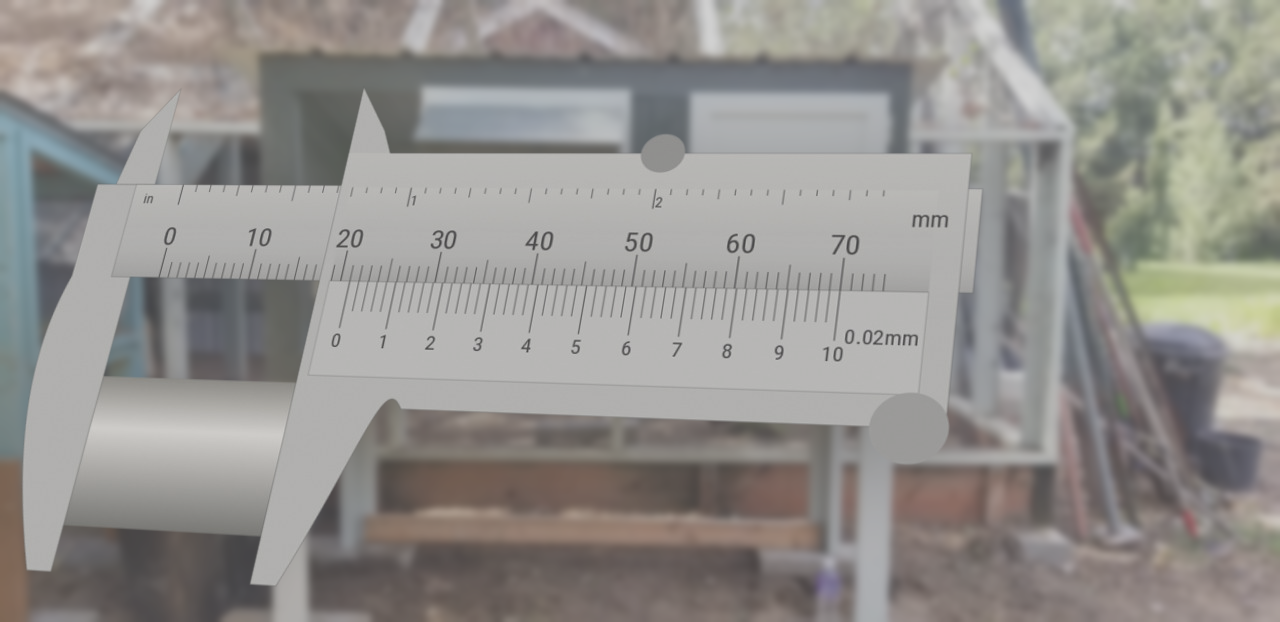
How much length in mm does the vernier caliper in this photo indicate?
21.0 mm
